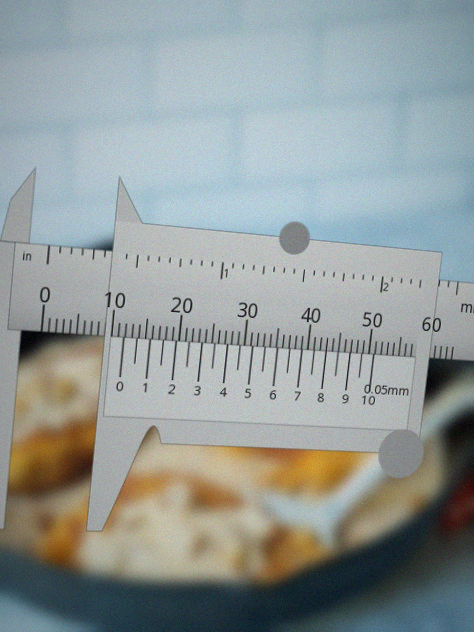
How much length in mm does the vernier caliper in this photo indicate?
11.8 mm
